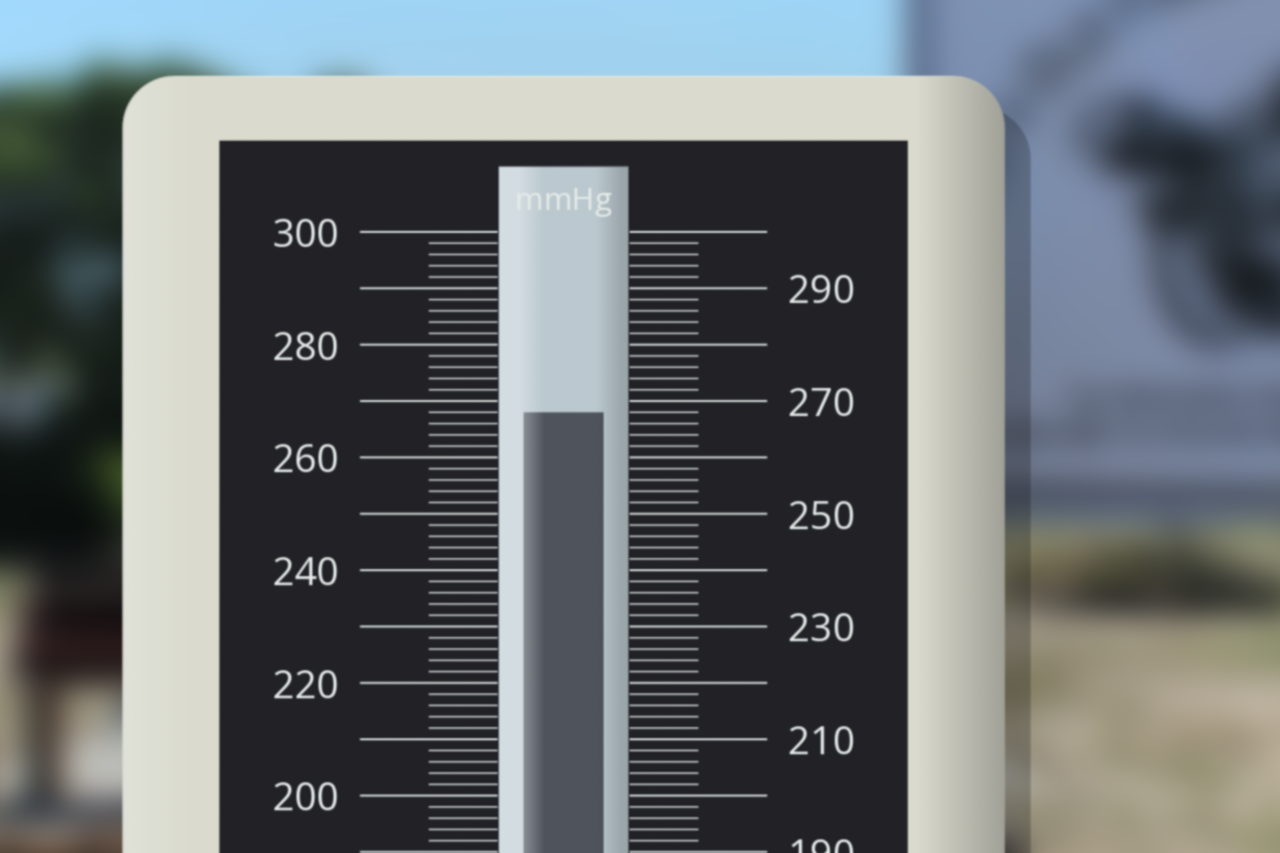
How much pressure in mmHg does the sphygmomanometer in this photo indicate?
268 mmHg
